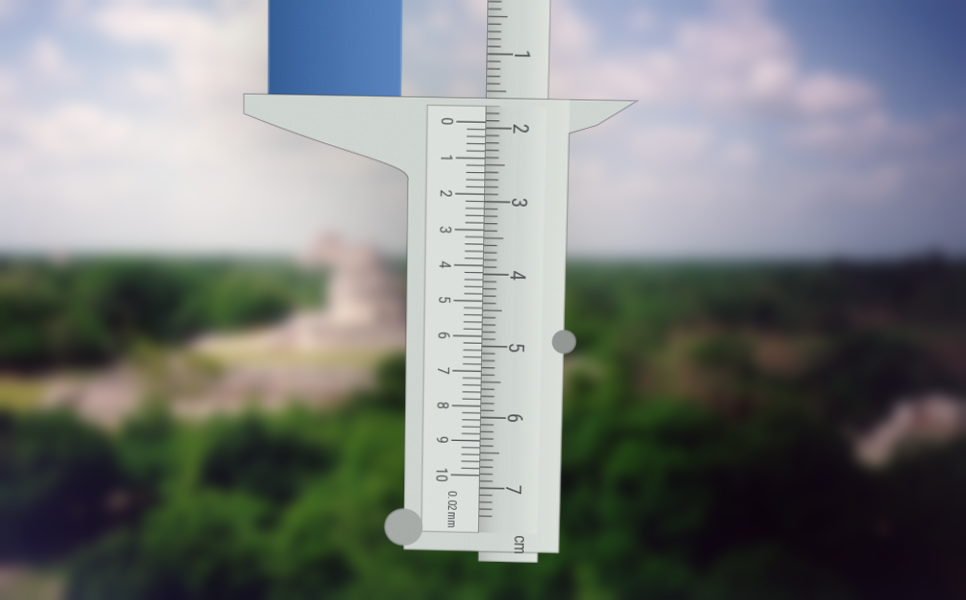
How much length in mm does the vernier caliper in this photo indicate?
19.2 mm
